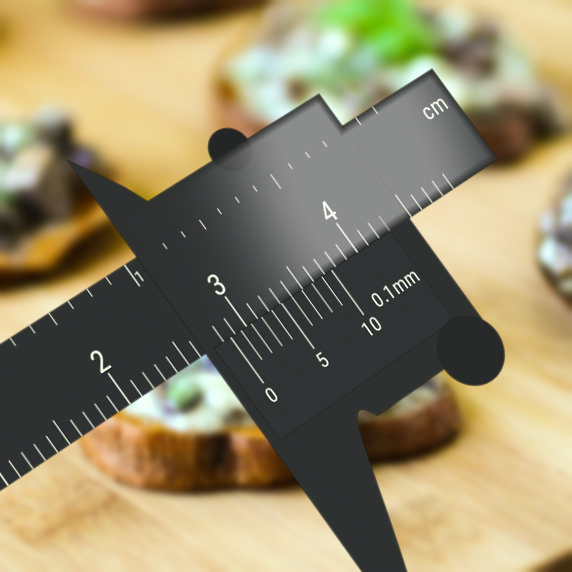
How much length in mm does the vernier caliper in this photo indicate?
28.6 mm
